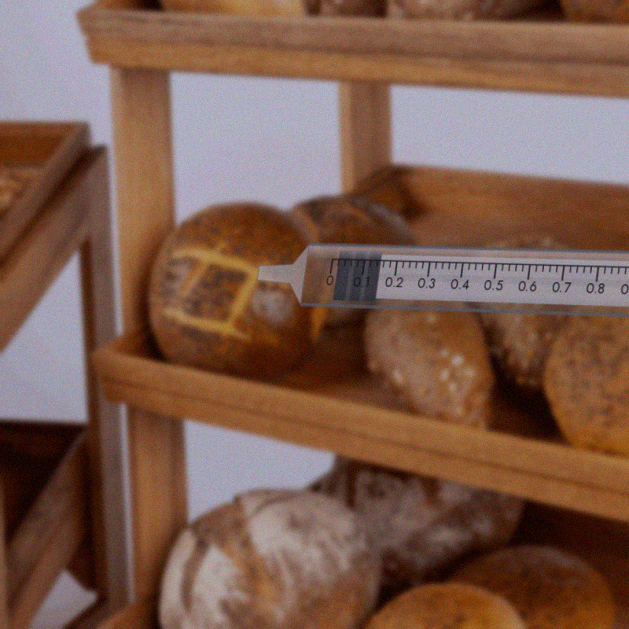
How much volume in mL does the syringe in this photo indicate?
0.02 mL
